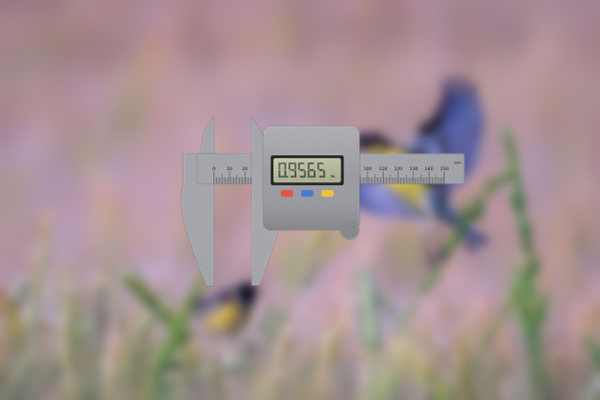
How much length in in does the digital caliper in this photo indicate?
0.9565 in
